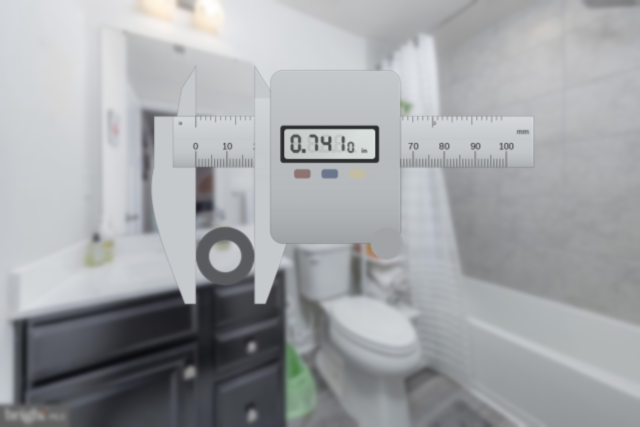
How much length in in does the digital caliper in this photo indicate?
0.7410 in
